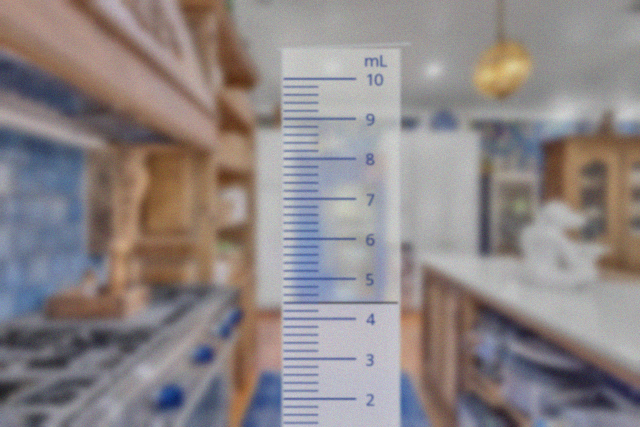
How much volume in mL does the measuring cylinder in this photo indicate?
4.4 mL
